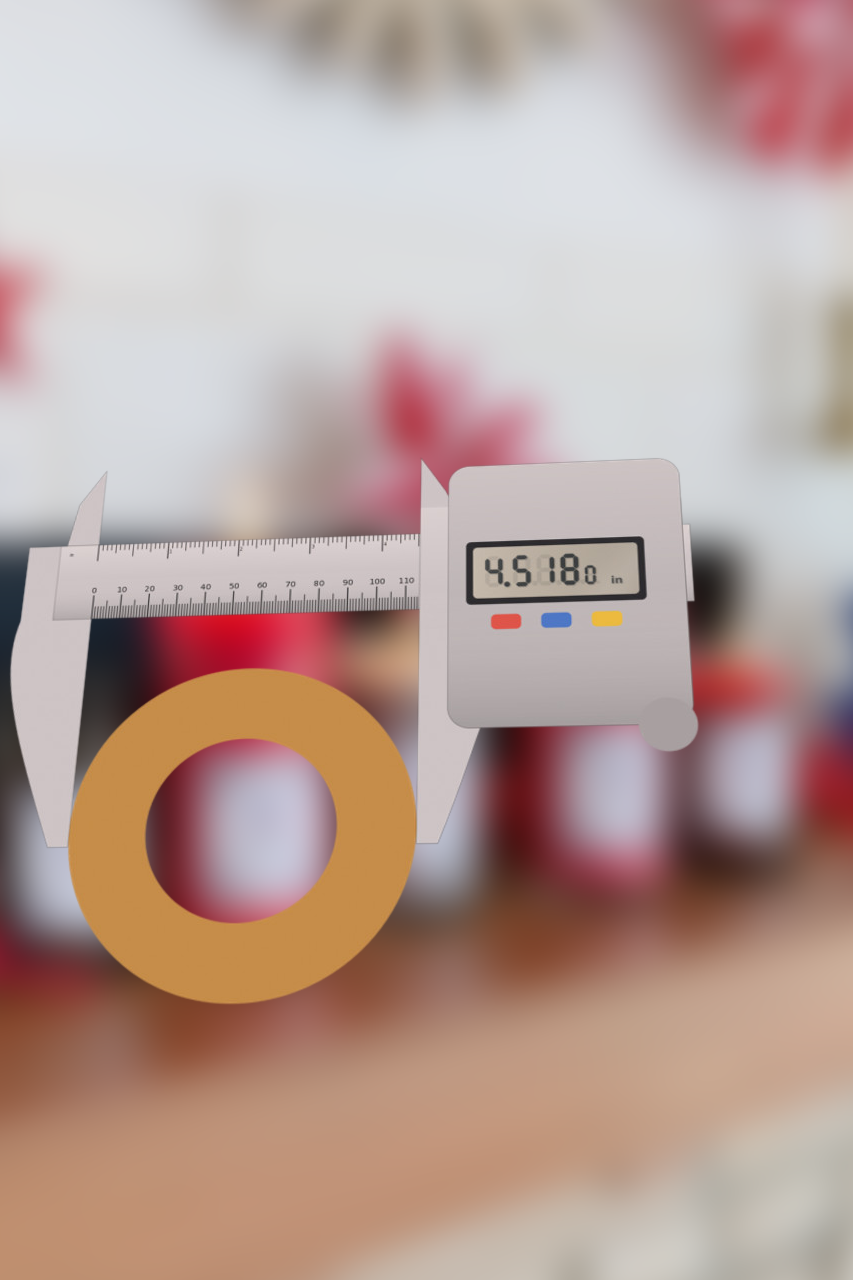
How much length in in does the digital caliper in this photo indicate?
4.5180 in
